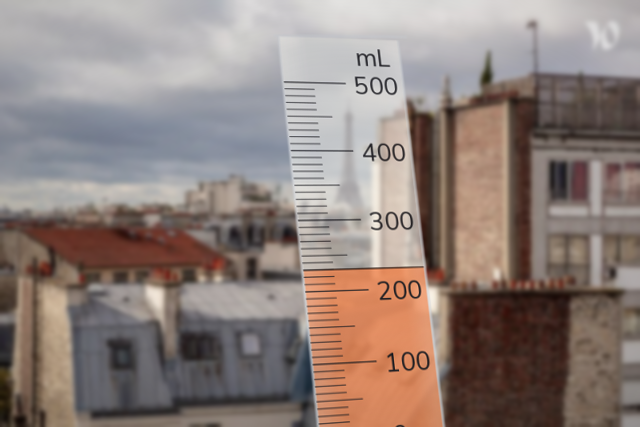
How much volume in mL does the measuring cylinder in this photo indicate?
230 mL
